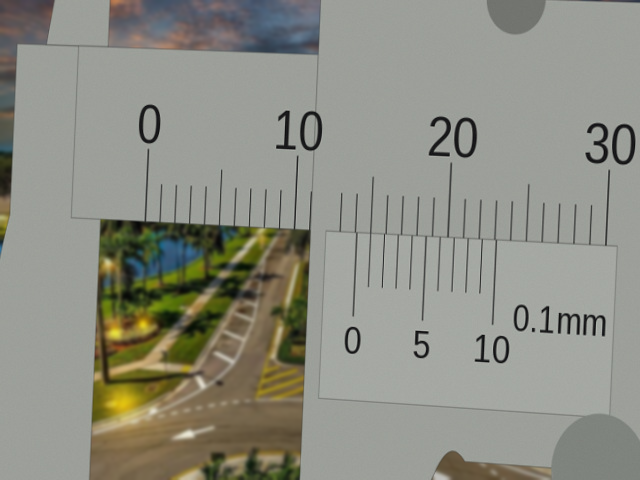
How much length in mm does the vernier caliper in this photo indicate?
14.1 mm
